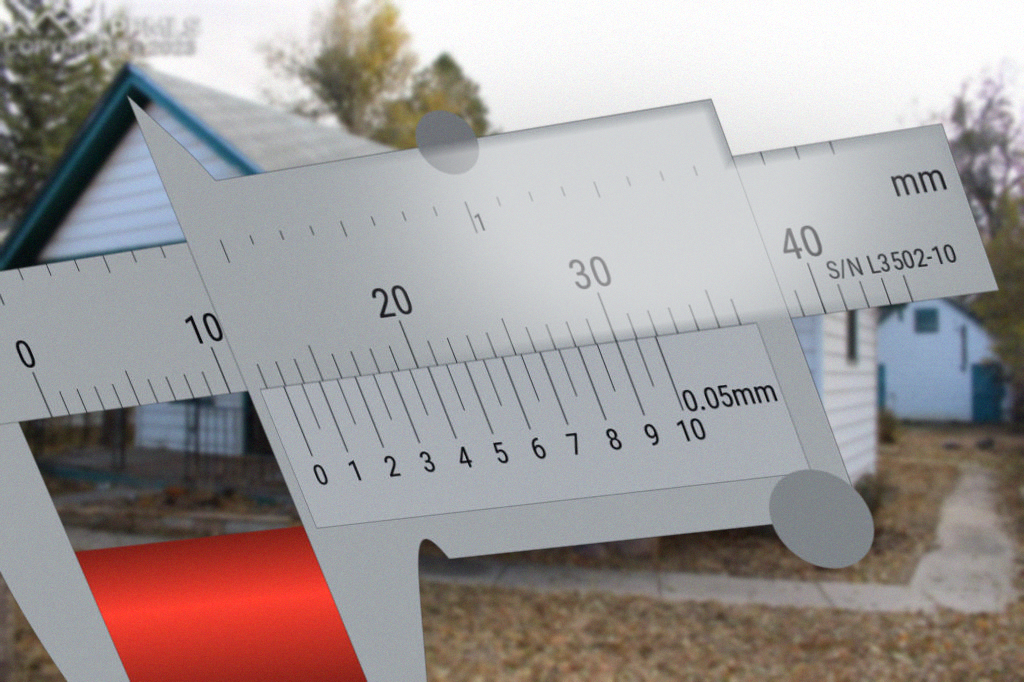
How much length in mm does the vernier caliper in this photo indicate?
12.9 mm
